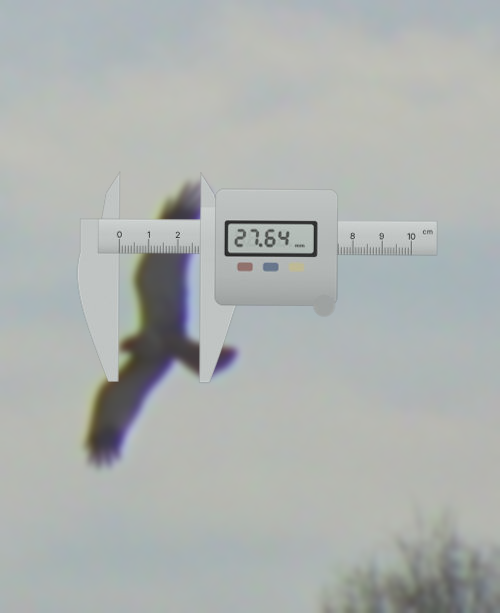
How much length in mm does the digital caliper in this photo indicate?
27.64 mm
